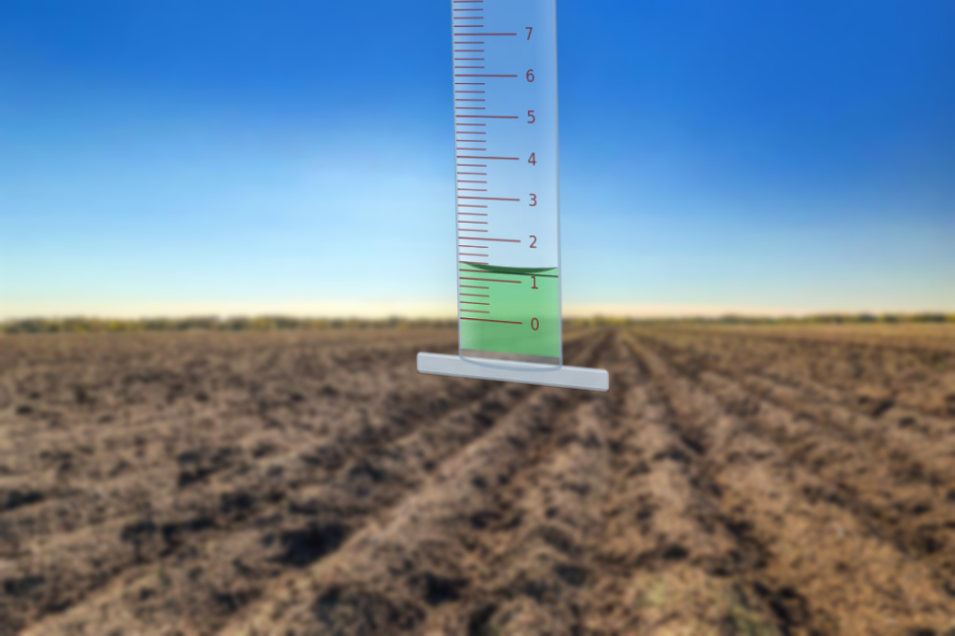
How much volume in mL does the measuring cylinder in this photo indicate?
1.2 mL
